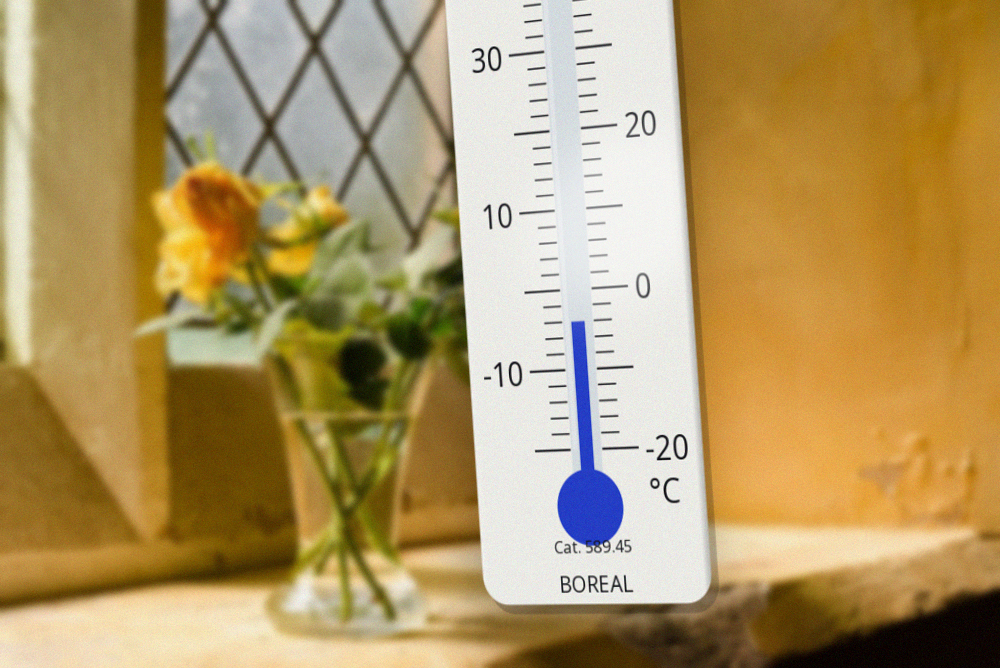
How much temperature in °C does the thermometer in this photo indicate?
-4 °C
